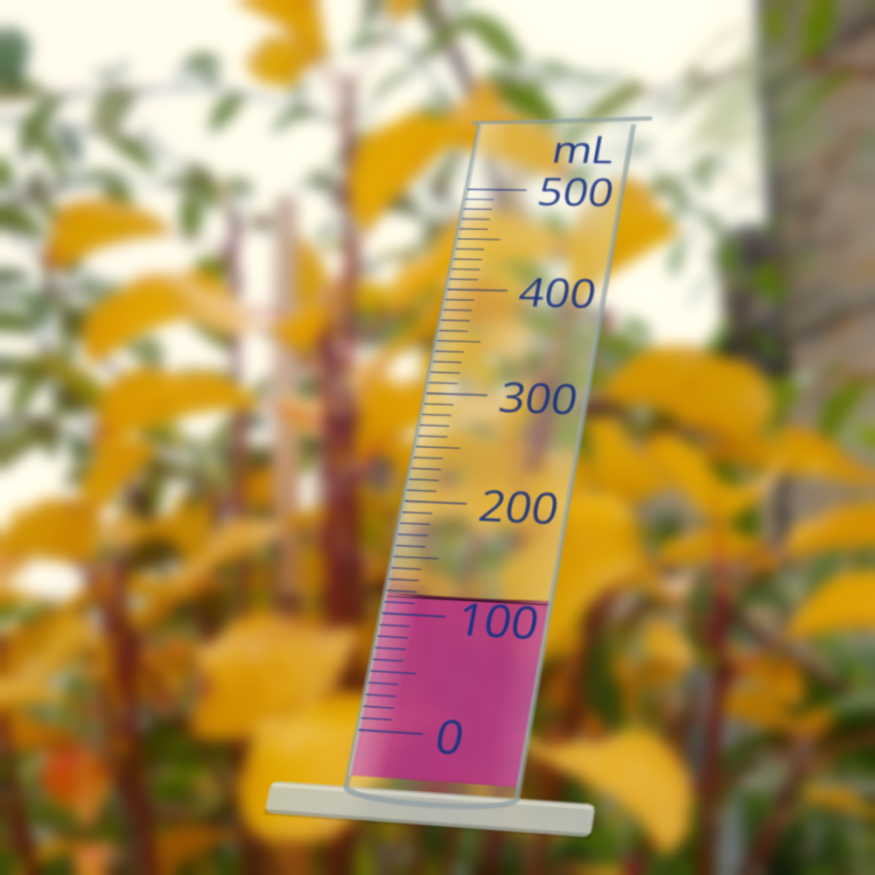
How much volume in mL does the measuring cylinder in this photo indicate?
115 mL
